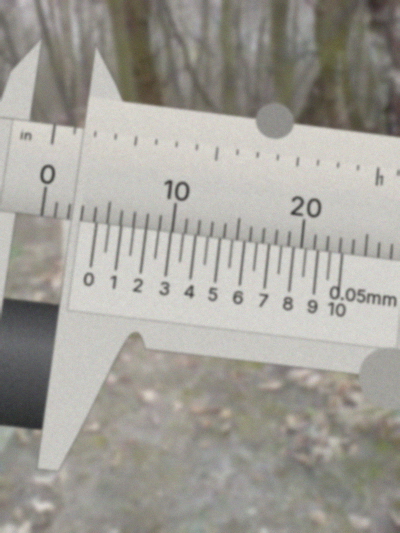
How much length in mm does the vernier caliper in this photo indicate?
4.2 mm
